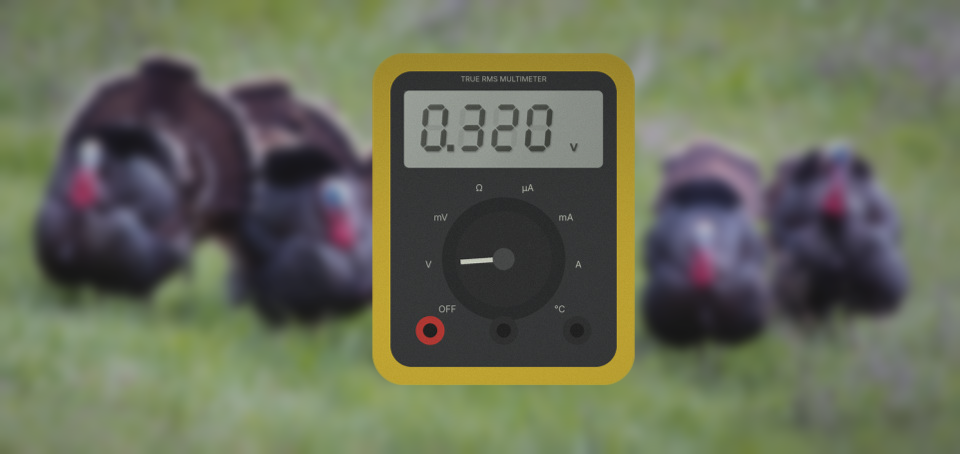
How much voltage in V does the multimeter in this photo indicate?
0.320 V
